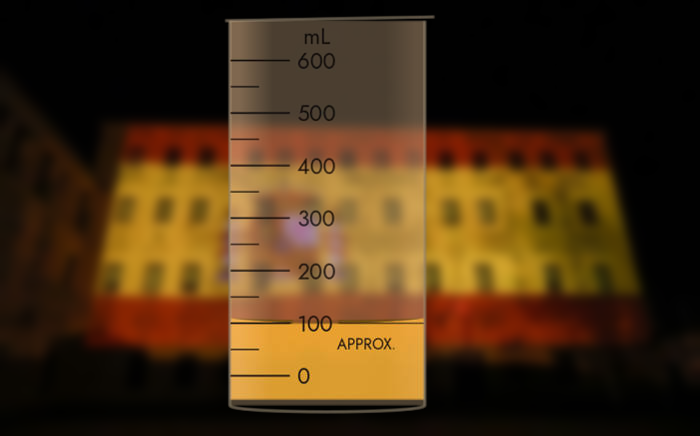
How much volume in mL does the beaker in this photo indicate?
100 mL
